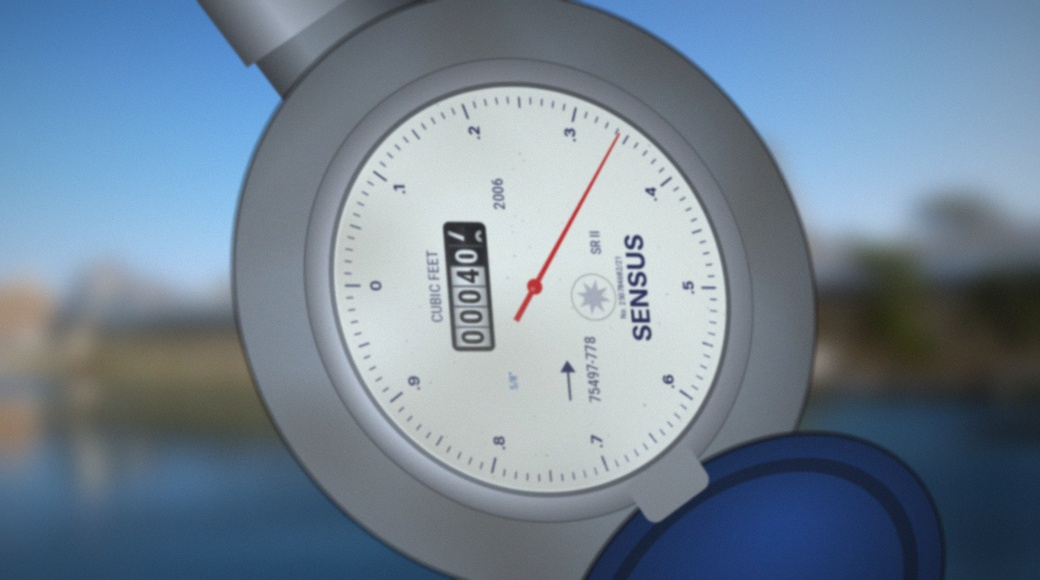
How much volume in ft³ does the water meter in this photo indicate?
407.34 ft³
